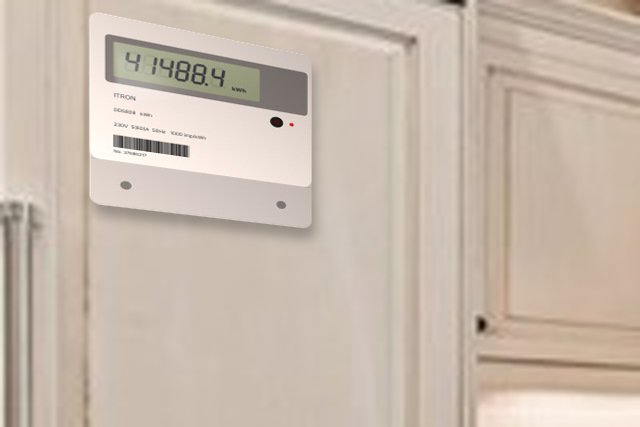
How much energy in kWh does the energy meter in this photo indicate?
41488.4 kWh
